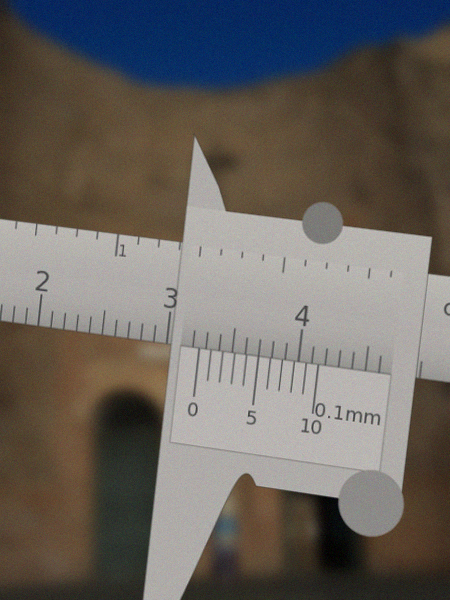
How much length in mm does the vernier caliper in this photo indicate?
32.5 mm
